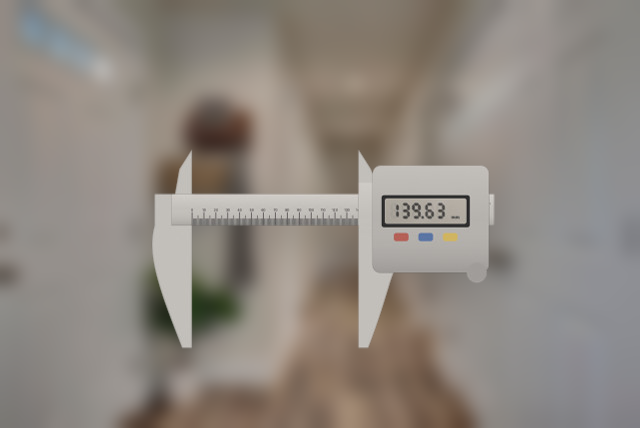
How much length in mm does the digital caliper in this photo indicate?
139.63 mm
